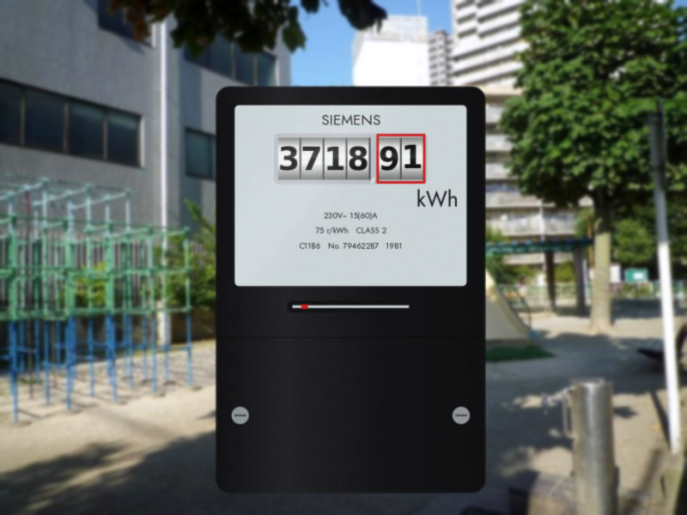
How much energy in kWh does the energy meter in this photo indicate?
3718.91 kWh
